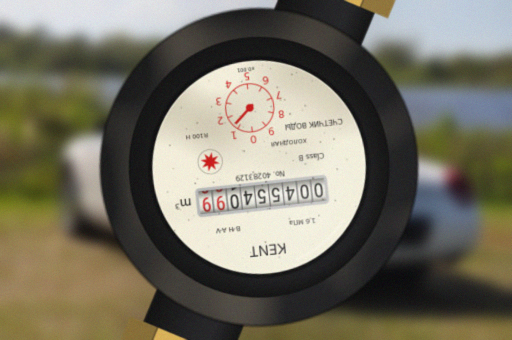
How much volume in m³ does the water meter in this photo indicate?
45540.991 m³
